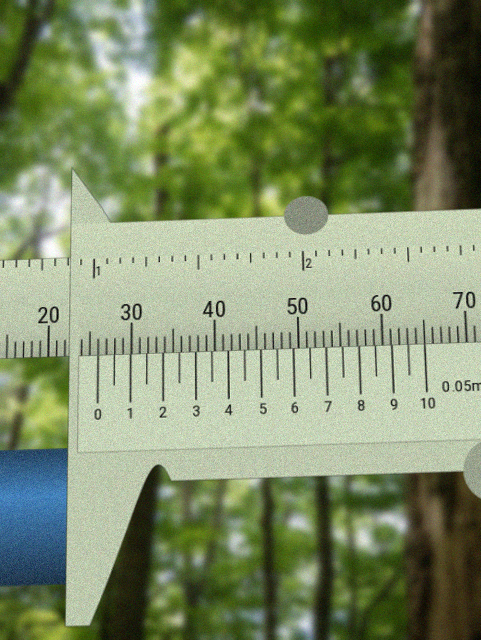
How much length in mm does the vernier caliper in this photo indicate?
26.0 mm
